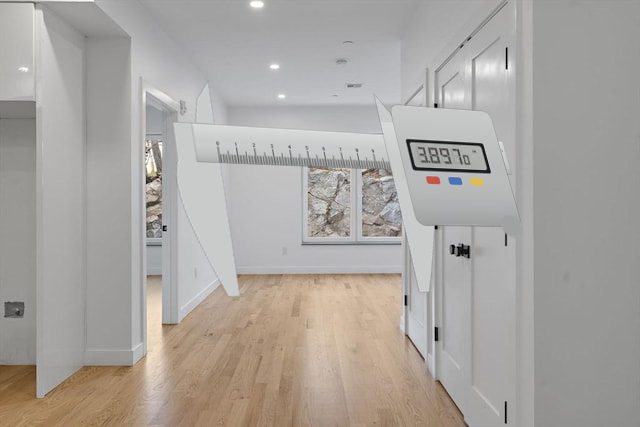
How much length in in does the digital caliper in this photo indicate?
3.8970 in
